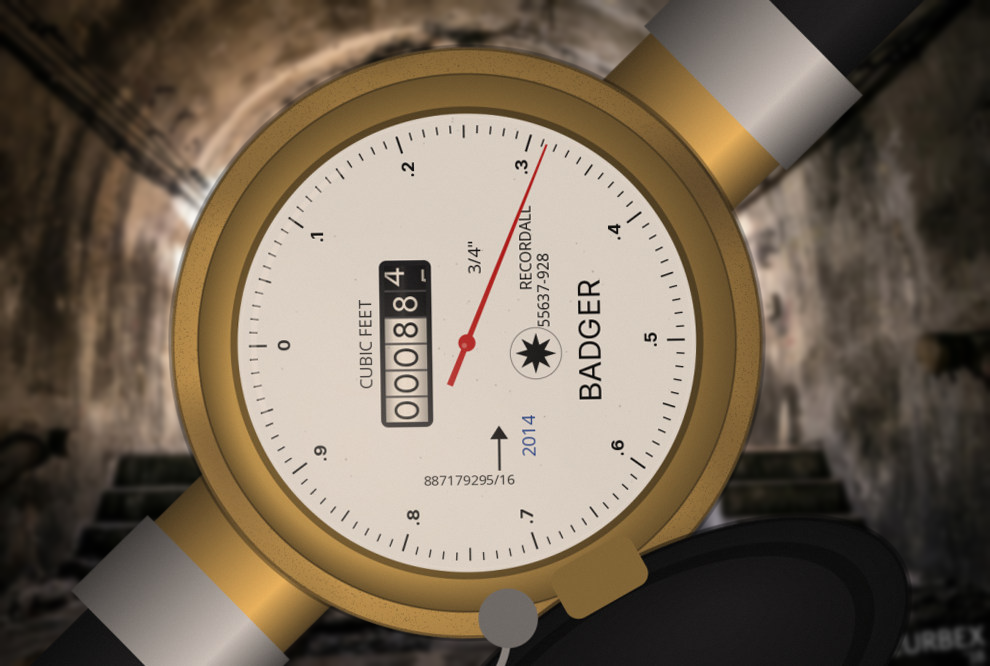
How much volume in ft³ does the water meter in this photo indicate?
884.31 ft³
